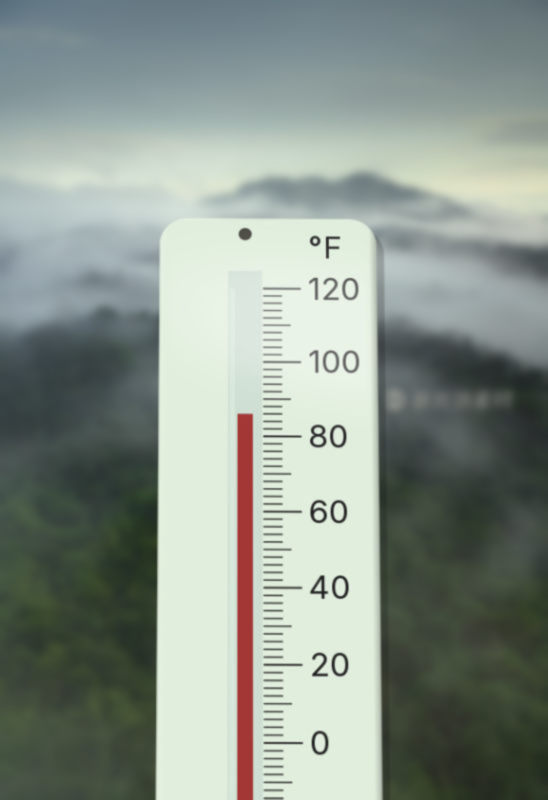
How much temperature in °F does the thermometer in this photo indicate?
86 °F
